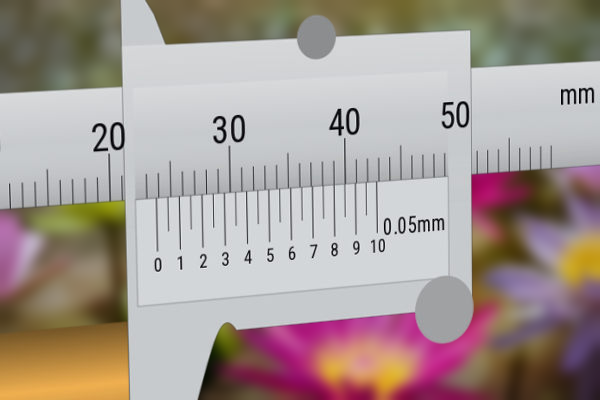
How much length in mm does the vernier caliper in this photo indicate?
23.8 mm
